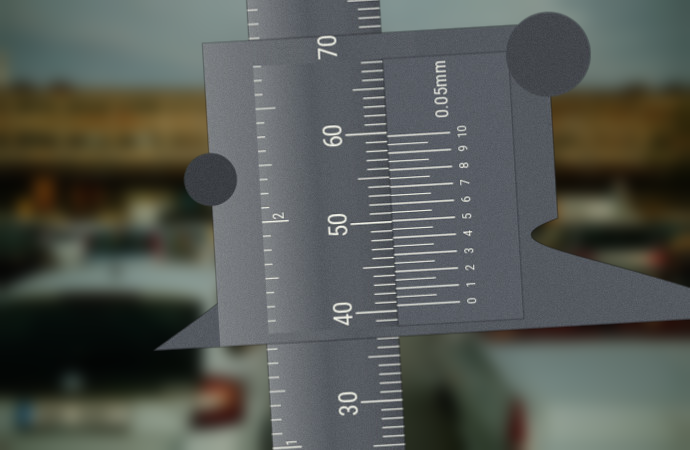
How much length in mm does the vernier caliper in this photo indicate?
40.6 mm
